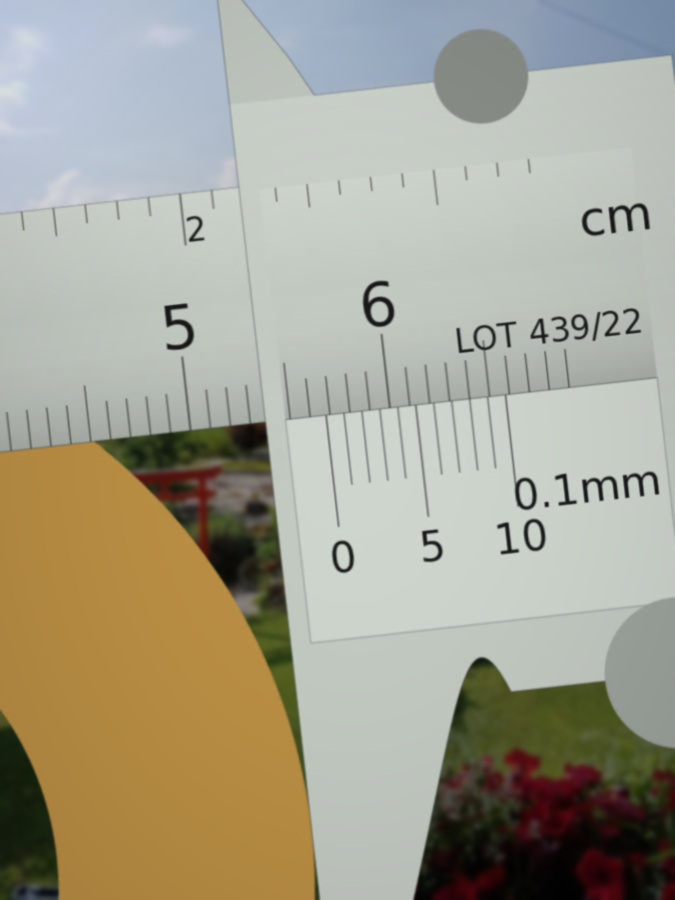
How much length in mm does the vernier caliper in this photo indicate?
56.8 mm
